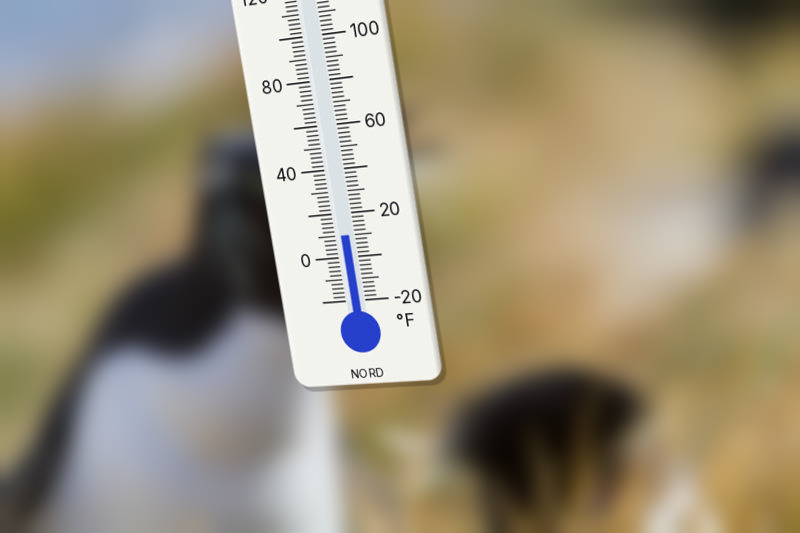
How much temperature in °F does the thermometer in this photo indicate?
10 °F
